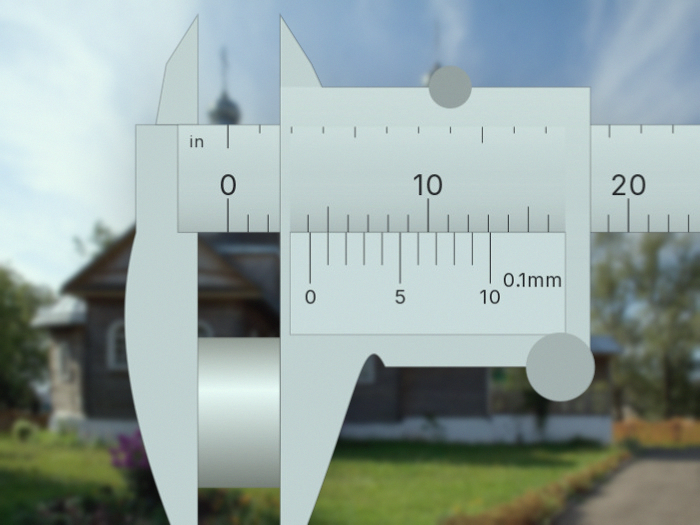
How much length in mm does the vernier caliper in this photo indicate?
4.1 mm
